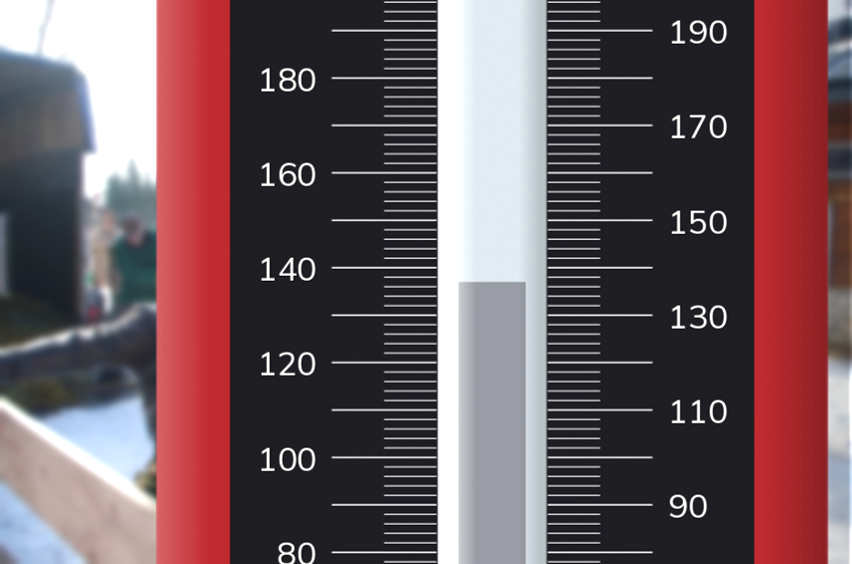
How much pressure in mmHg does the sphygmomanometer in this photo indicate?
137 mmHg
